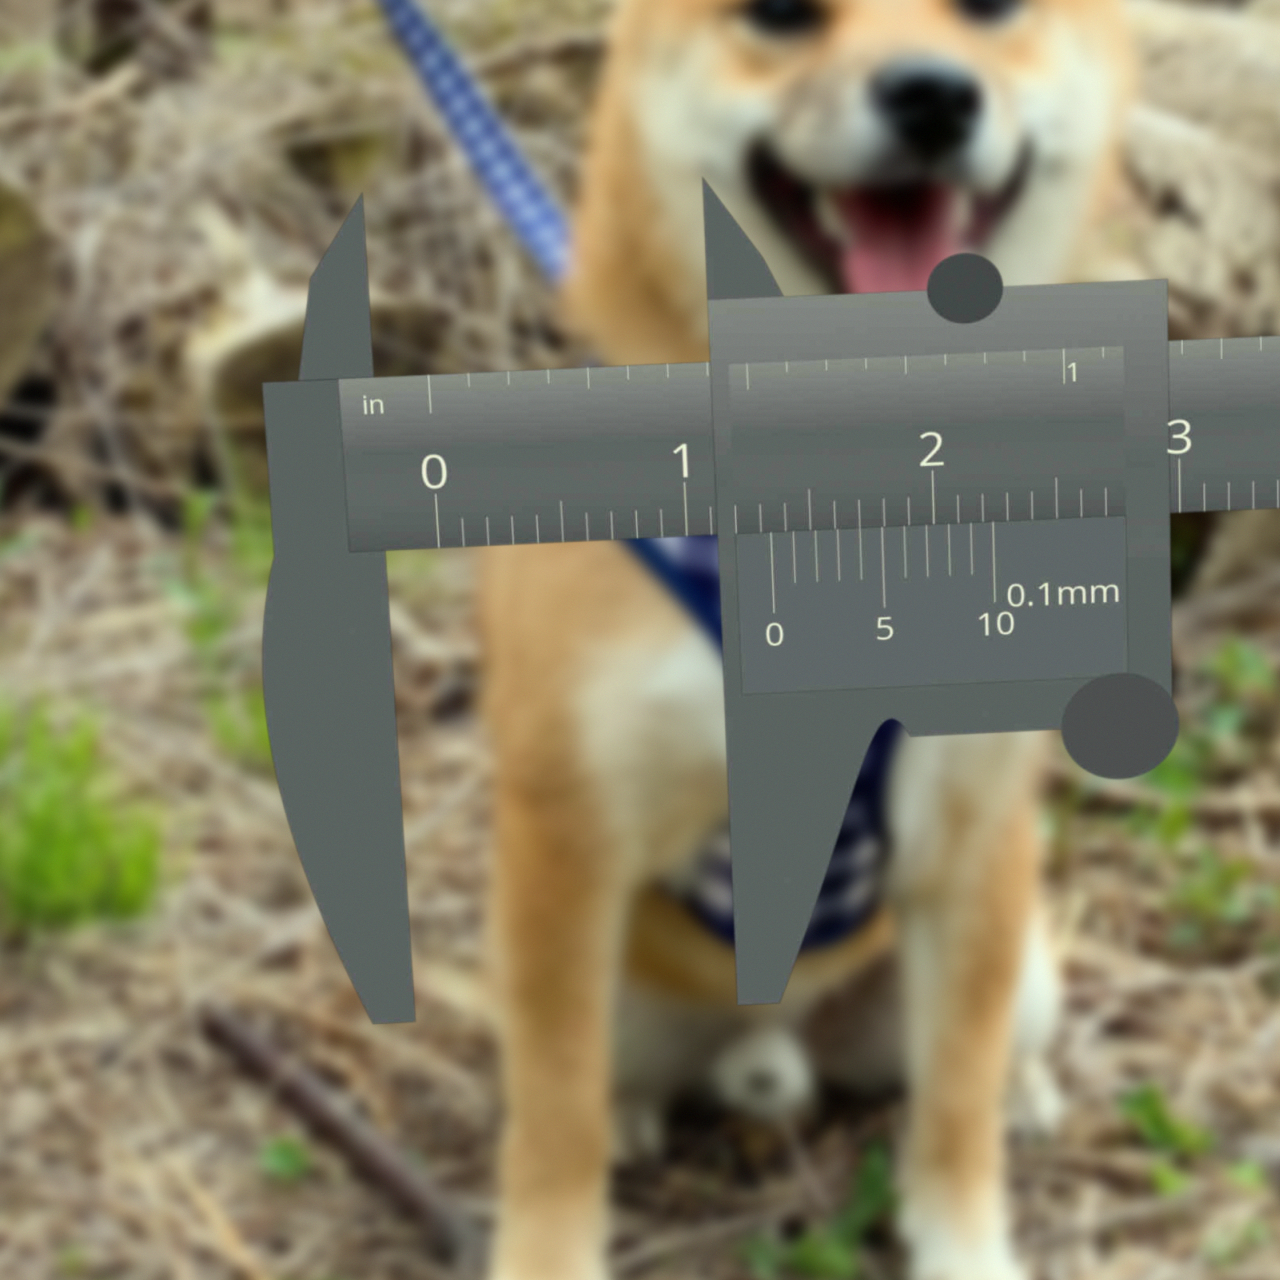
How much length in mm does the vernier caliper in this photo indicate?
13.4 mm
